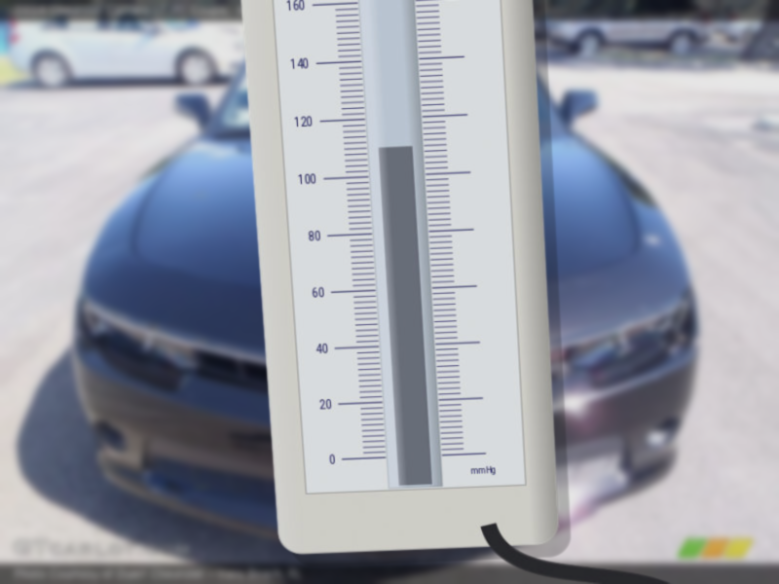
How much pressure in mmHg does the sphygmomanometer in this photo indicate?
110 mmHg
